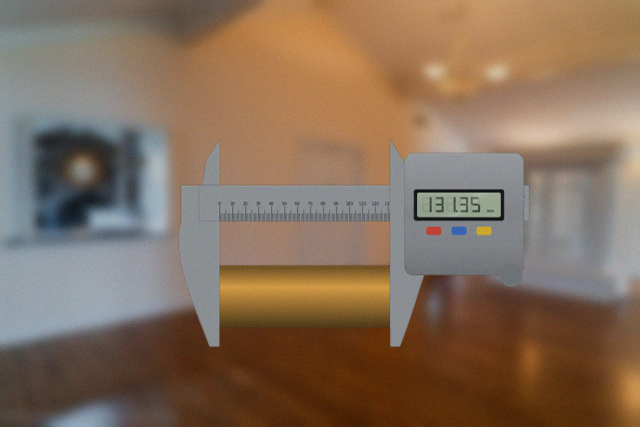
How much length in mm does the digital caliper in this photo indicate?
131.35 mm
